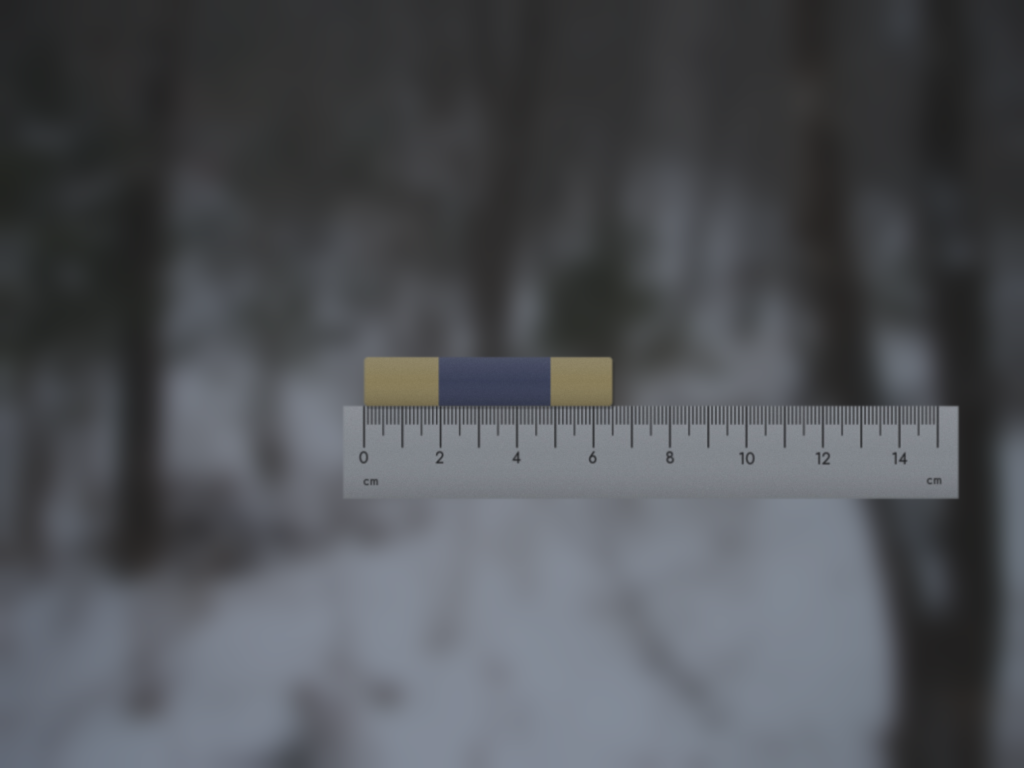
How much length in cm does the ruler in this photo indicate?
6.5 cm
